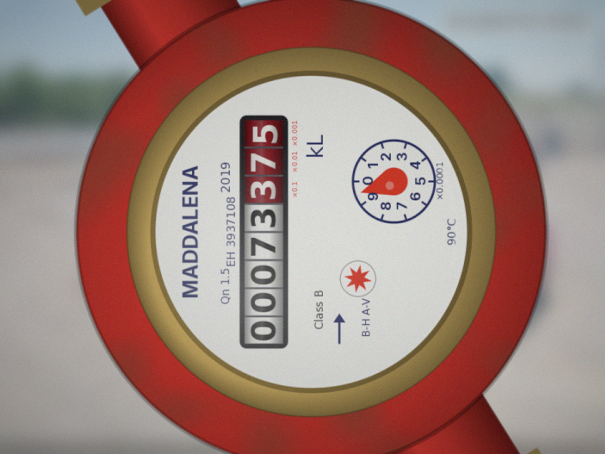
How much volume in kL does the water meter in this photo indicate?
73.3749 kL
